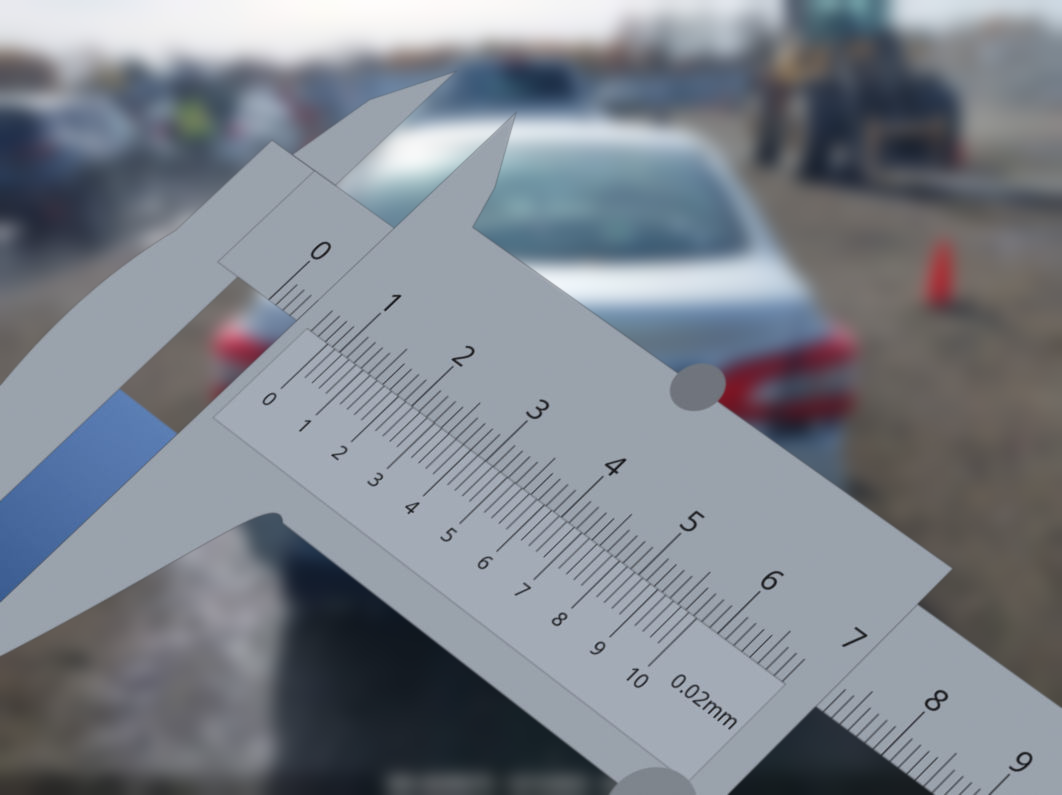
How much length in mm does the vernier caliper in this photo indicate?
8.4 mm
